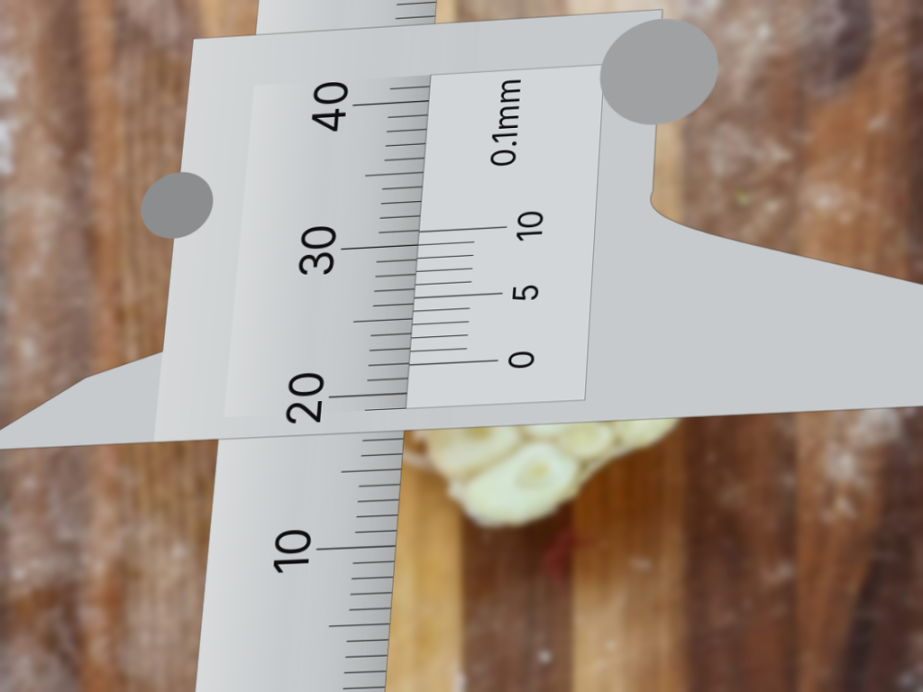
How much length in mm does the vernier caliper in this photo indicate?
21.9 mm
